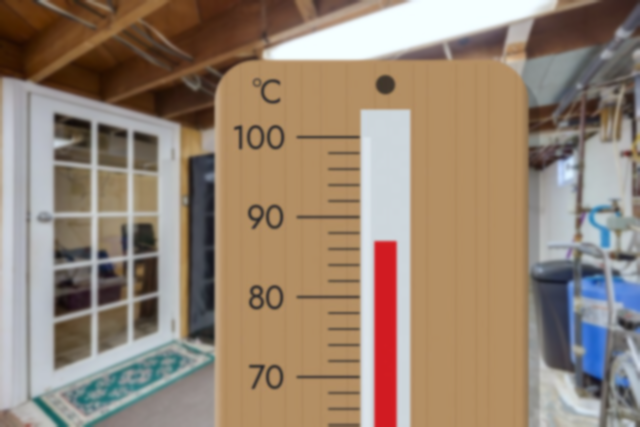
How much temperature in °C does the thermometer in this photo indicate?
87 °C
